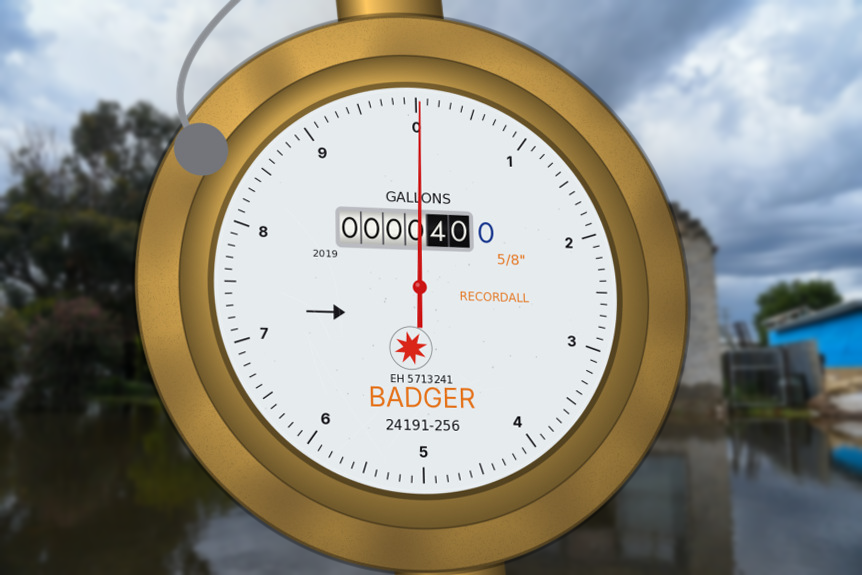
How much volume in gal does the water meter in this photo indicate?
400.0 gal
